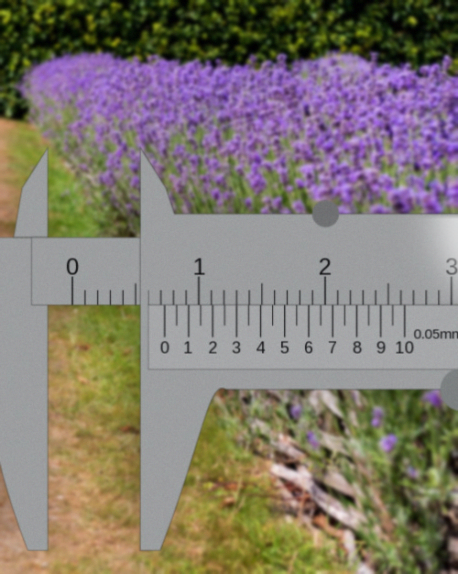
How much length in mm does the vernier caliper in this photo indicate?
7.3 mm
